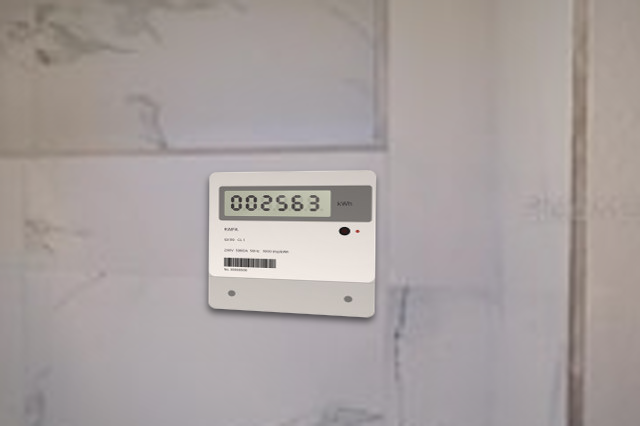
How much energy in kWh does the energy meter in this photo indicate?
2563 kWh
